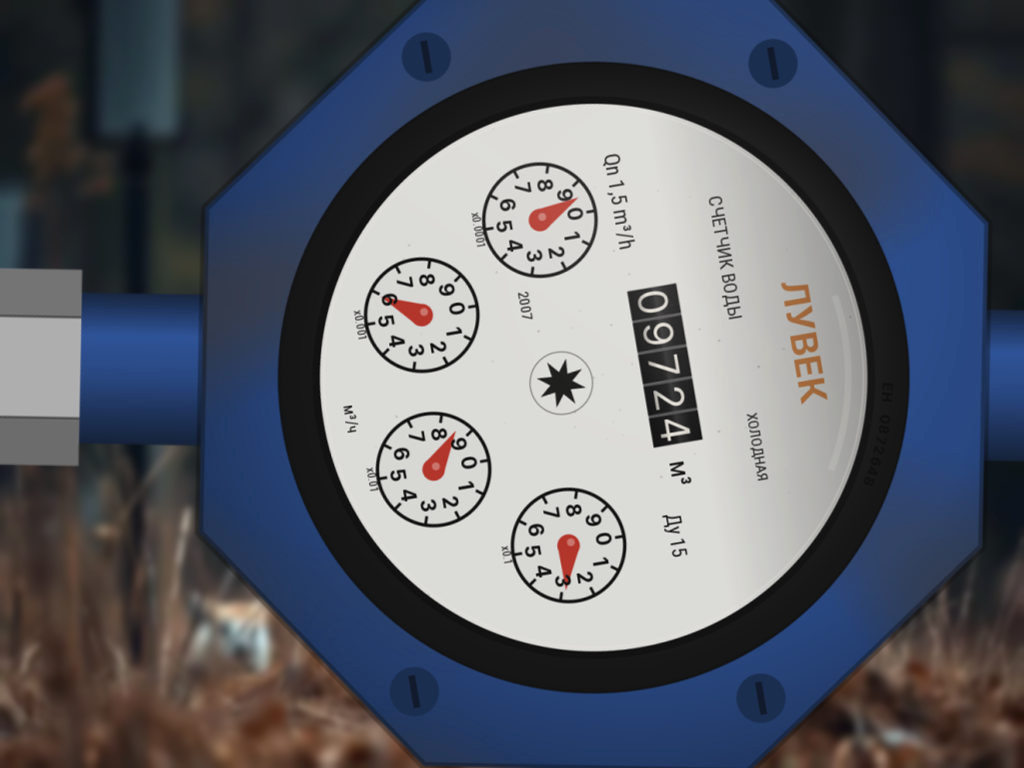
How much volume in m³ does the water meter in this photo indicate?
9724.2859 m³
